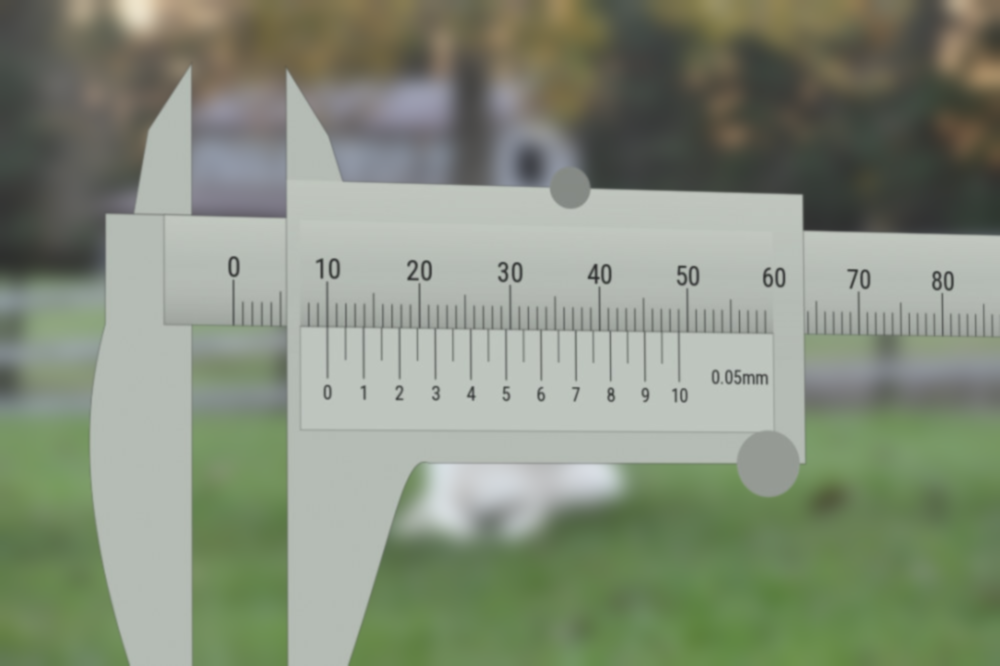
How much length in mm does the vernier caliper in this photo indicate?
10.0 mm
